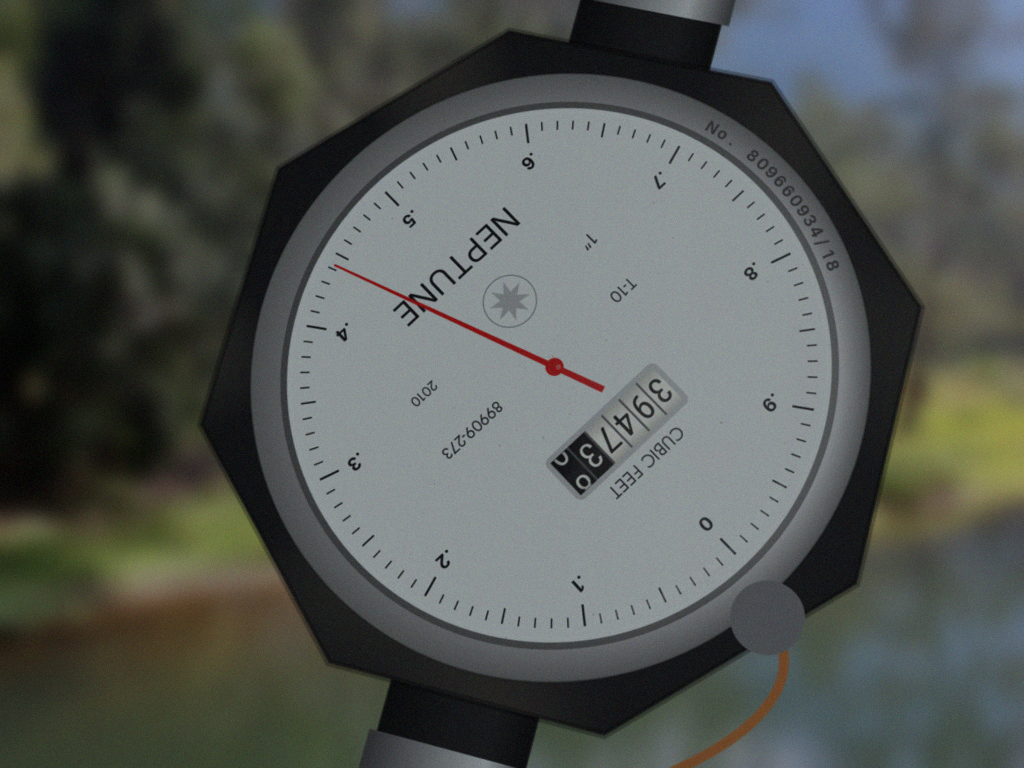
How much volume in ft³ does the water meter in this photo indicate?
394738.44 ft³
